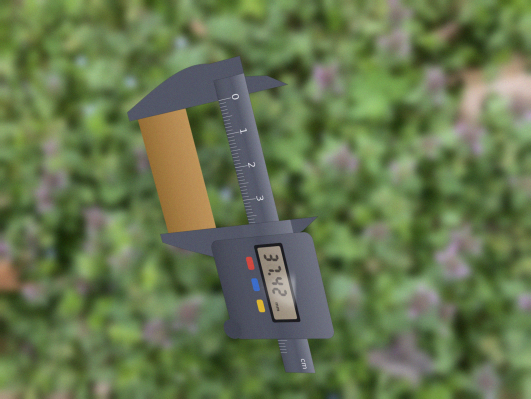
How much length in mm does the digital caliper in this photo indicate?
37.42 mm
